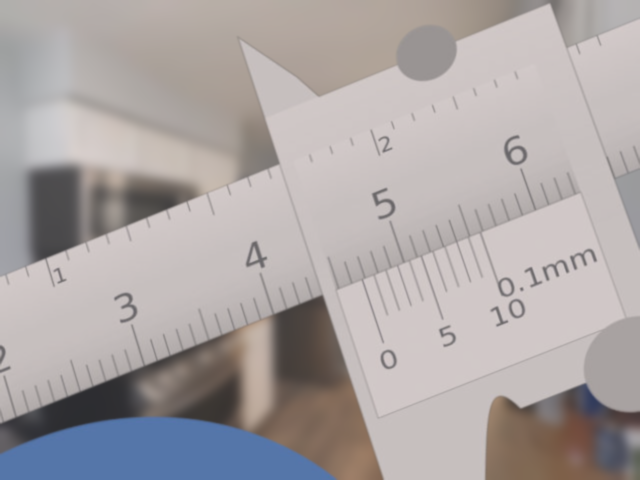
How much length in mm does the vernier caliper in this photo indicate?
46.8 mm
